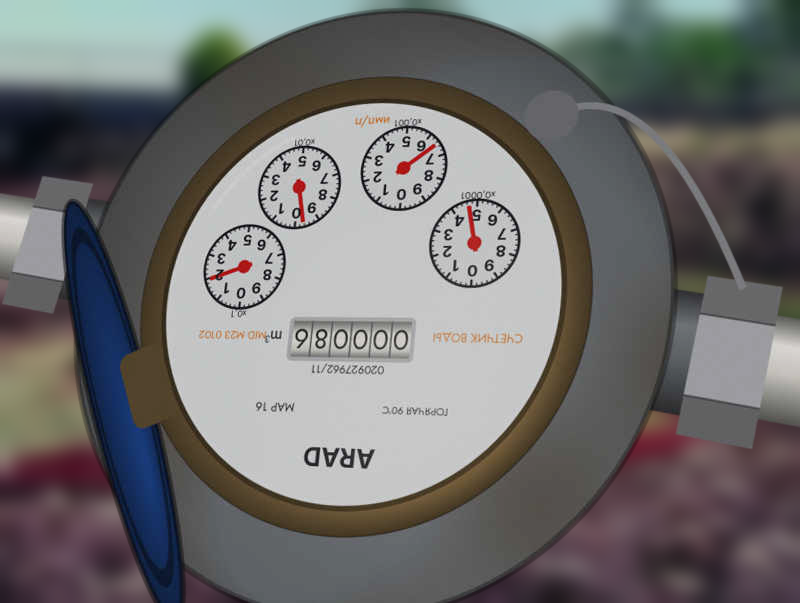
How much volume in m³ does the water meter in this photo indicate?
86.1964 m³
